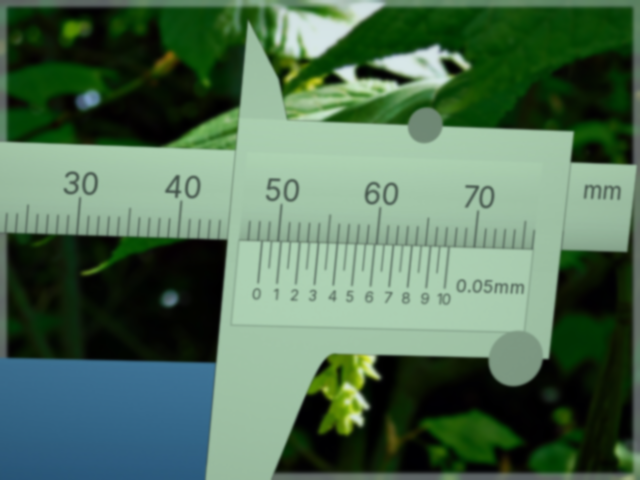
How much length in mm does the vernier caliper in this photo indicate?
48.4 mm
